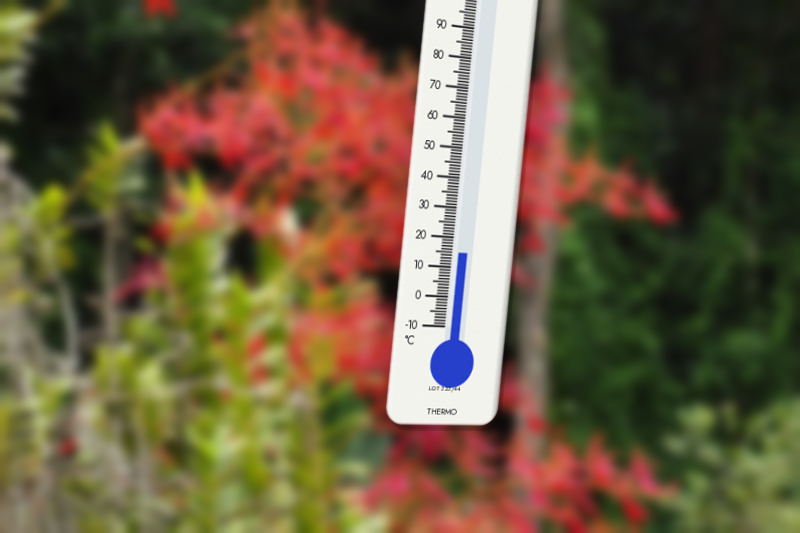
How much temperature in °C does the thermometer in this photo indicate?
15 °C
